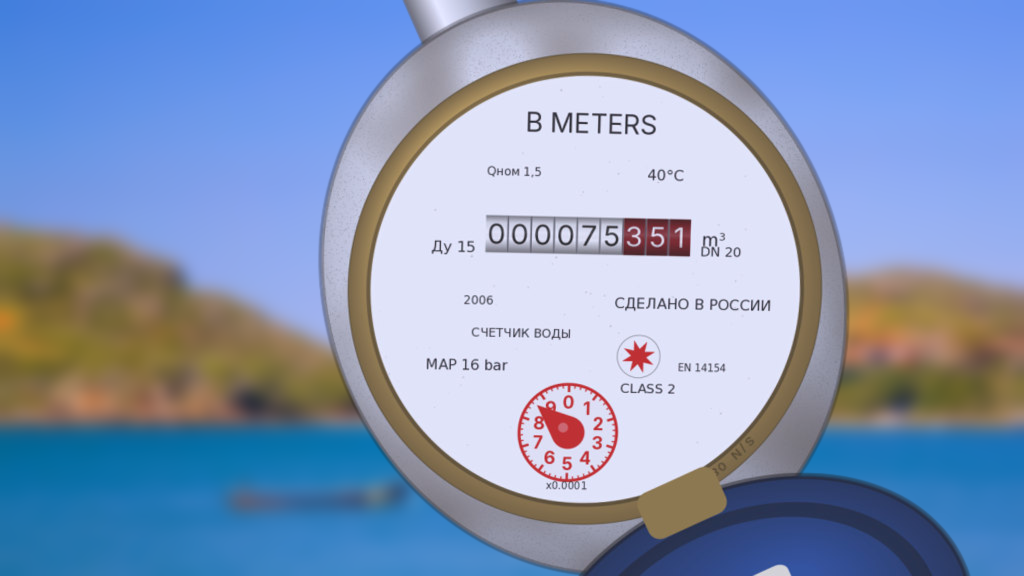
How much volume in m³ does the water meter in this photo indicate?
75.3518 m³
